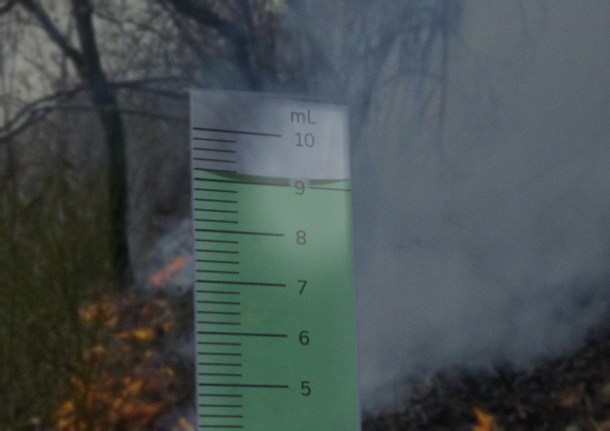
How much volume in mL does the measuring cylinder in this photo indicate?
9 mL
